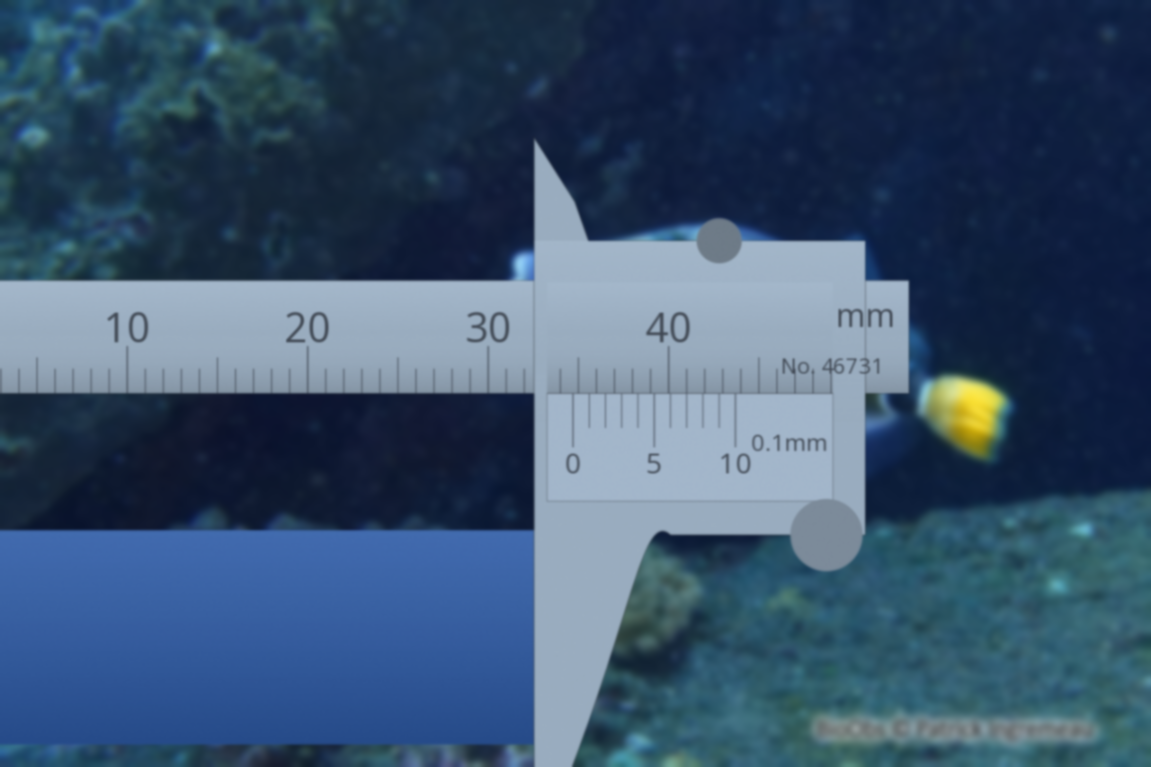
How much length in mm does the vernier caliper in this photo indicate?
34.7 mm
